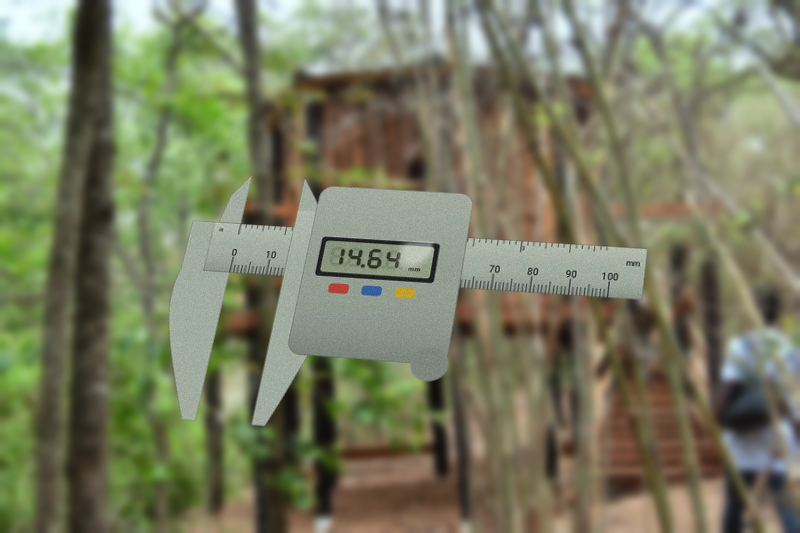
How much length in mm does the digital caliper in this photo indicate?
14.64 mm
